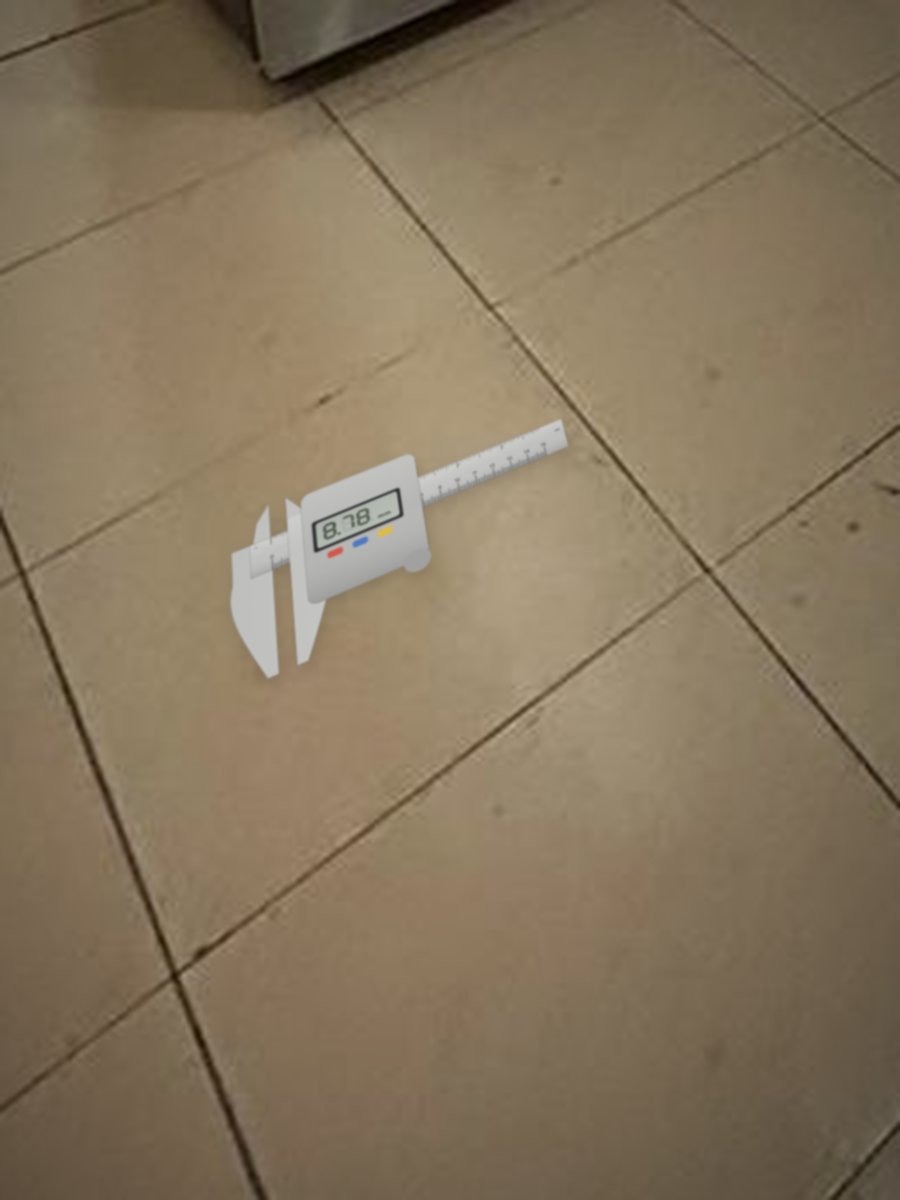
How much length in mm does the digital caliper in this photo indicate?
8.78 mm
